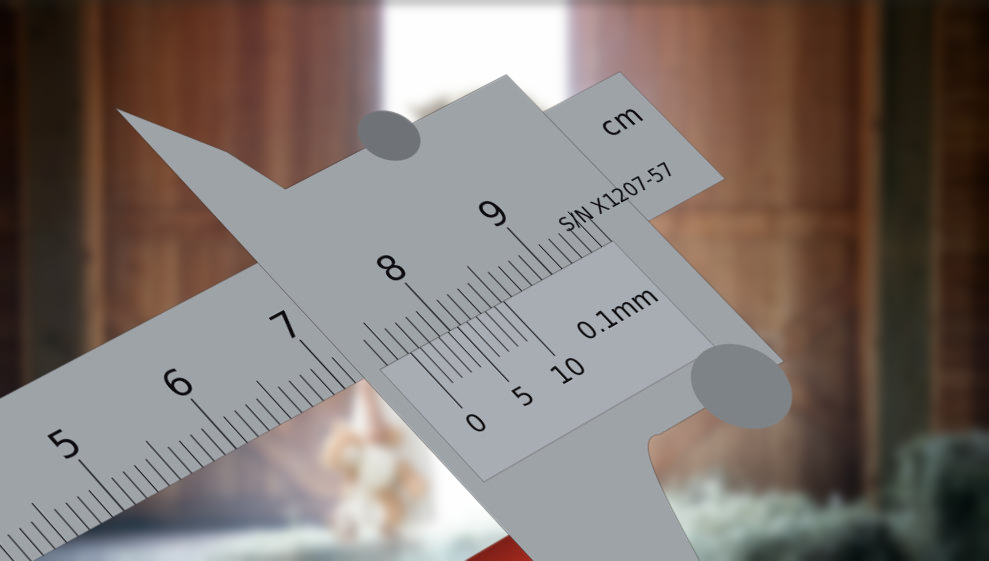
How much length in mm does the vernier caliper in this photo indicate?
76.2 mm
